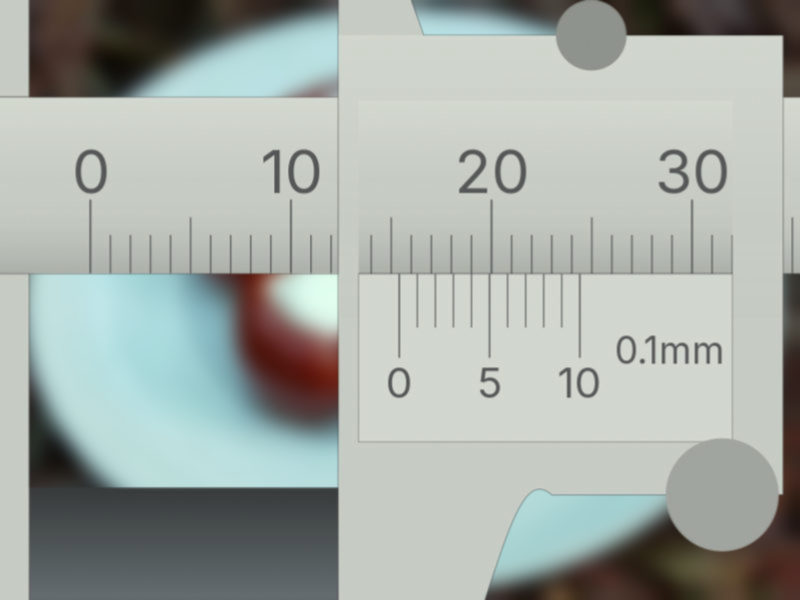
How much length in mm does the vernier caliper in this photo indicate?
15.4 mm
